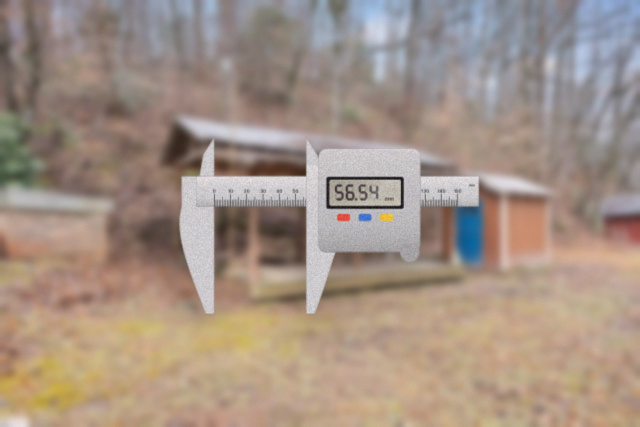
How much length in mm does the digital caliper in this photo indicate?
56.54 mm
